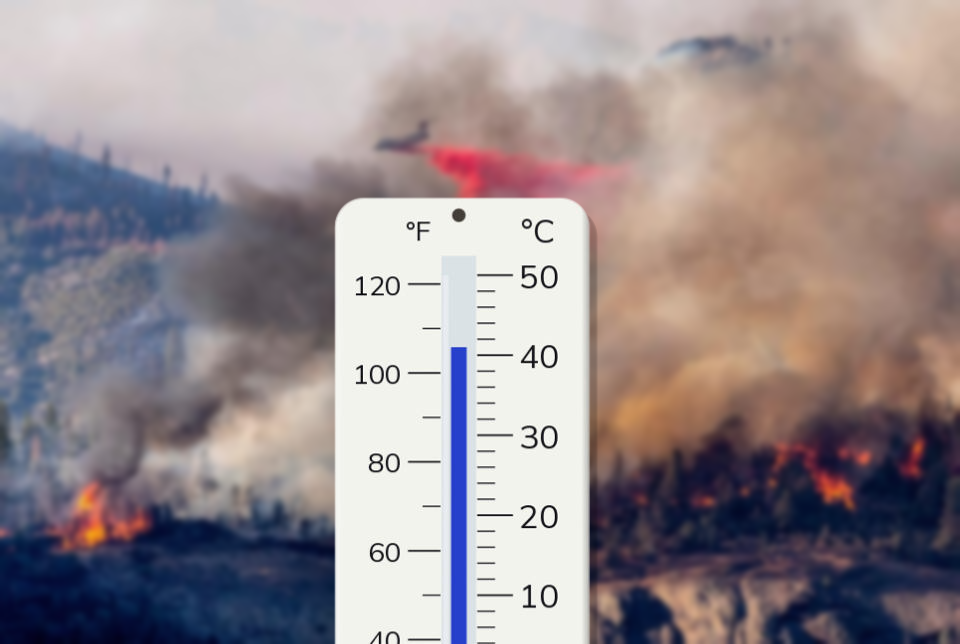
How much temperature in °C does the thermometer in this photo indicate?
41 °C
